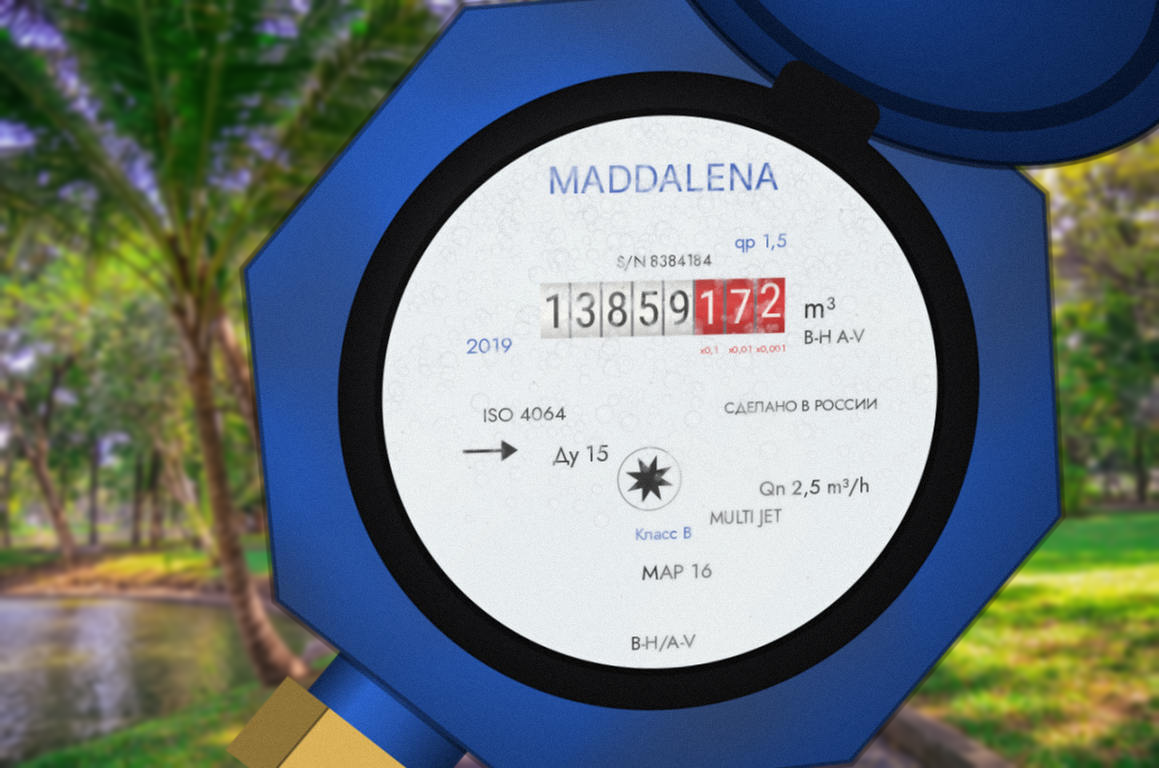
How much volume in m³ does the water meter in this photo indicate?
13859.172 m³
